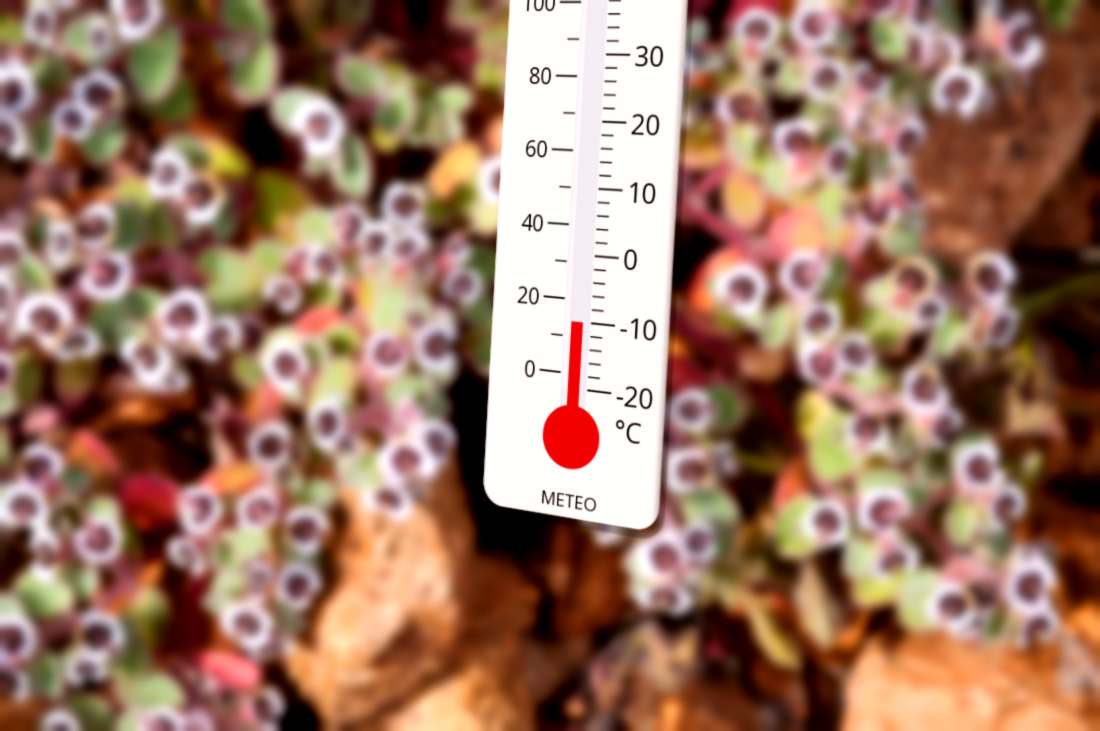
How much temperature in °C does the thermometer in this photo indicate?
-10 °C
